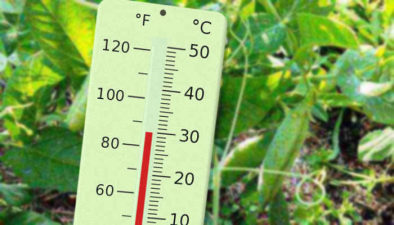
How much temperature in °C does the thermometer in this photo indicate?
30 °C
